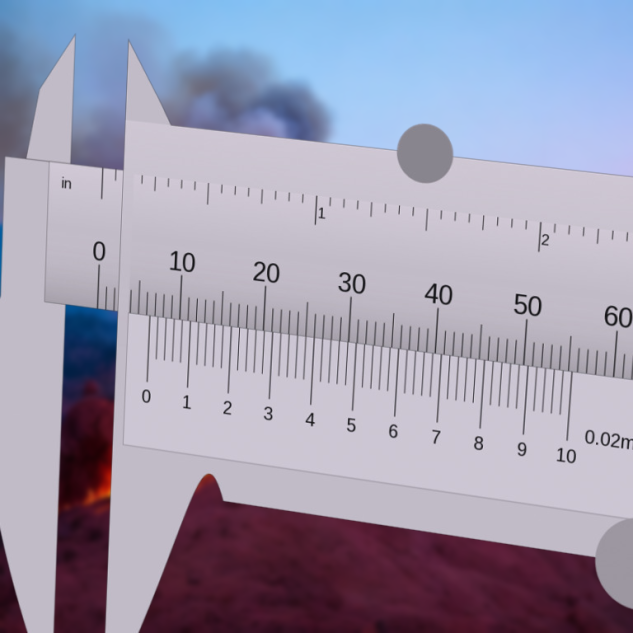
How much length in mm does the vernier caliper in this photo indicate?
6.4 mm
